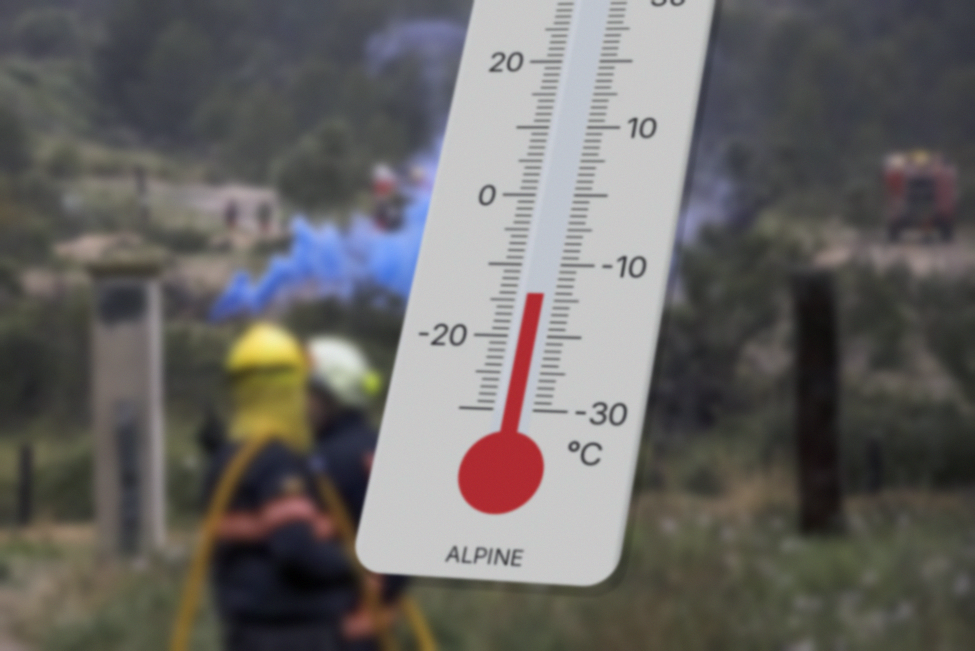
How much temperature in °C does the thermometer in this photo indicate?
-14 °C
